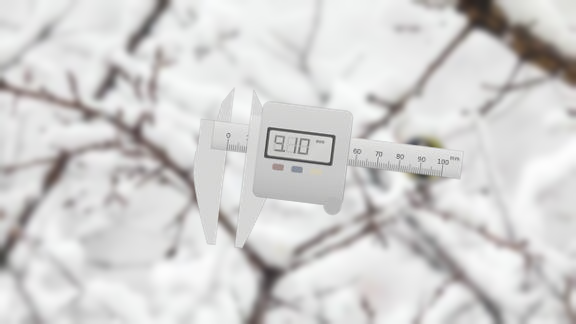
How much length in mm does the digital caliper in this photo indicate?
9.10 mm
